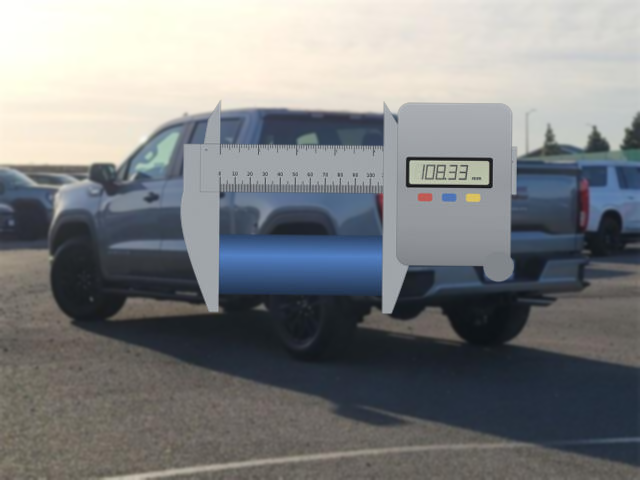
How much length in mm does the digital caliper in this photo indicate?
108.33 mm
